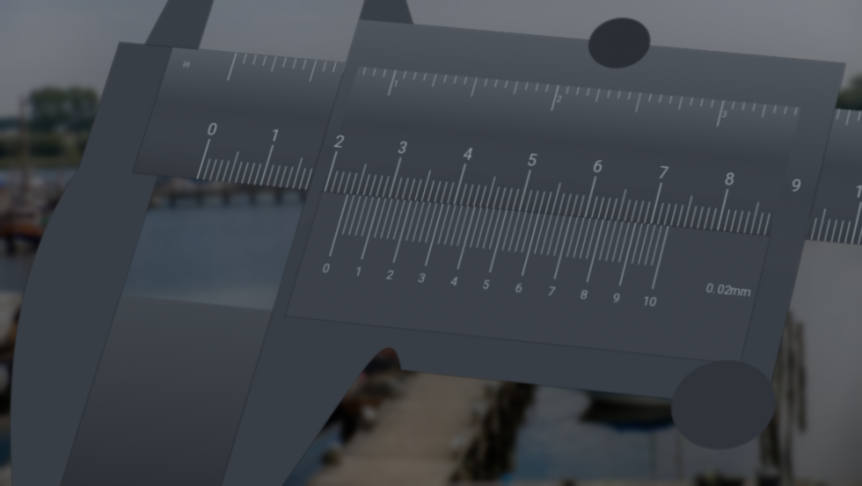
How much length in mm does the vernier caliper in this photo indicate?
23.6 mm
